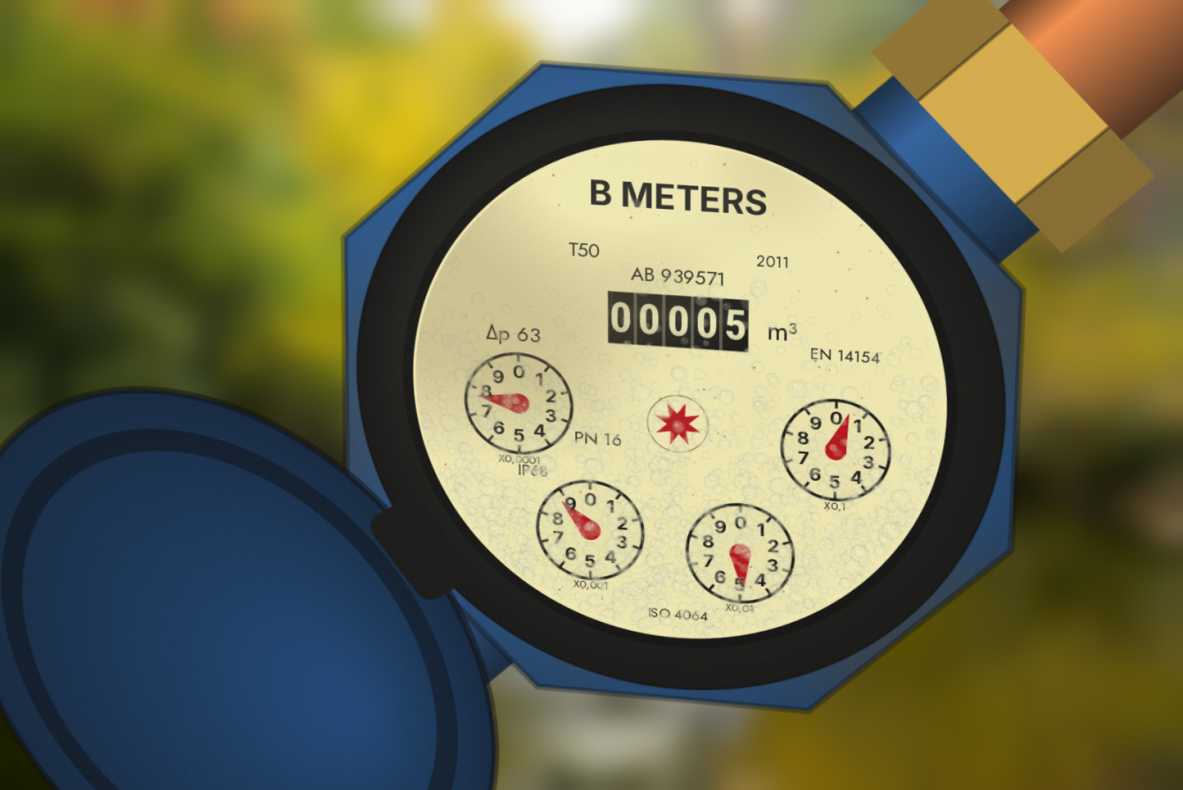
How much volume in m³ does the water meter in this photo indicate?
5.0487 m³
